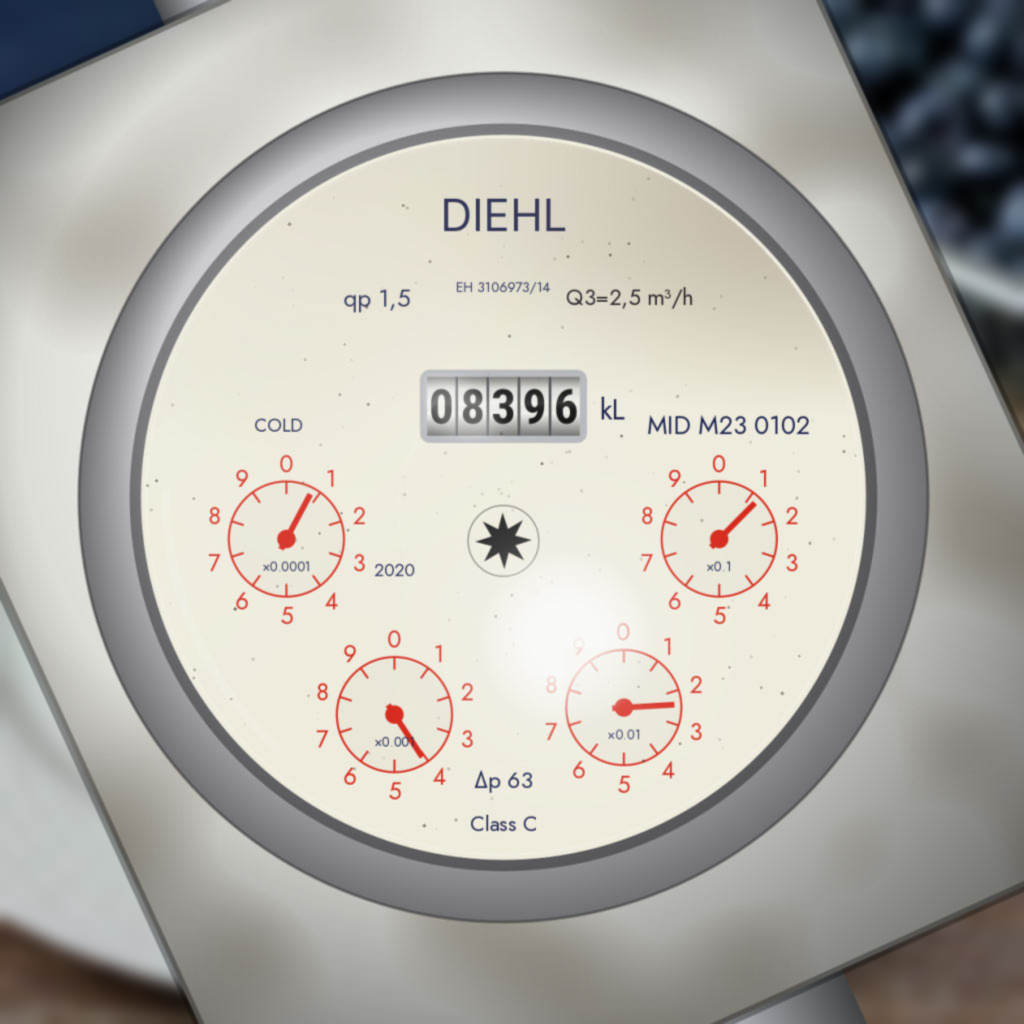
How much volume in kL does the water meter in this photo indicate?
8396.1240 kL
